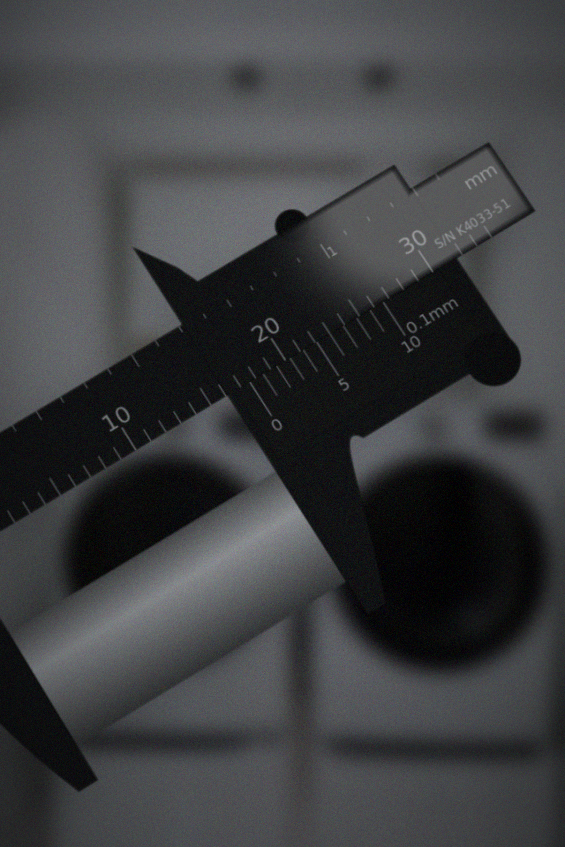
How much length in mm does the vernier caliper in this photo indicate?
17.6 mm
